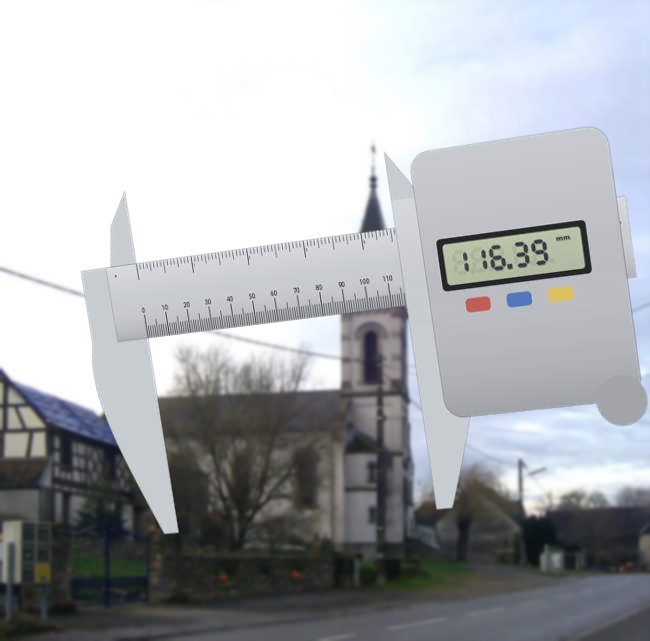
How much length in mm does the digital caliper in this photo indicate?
116.39 mm
